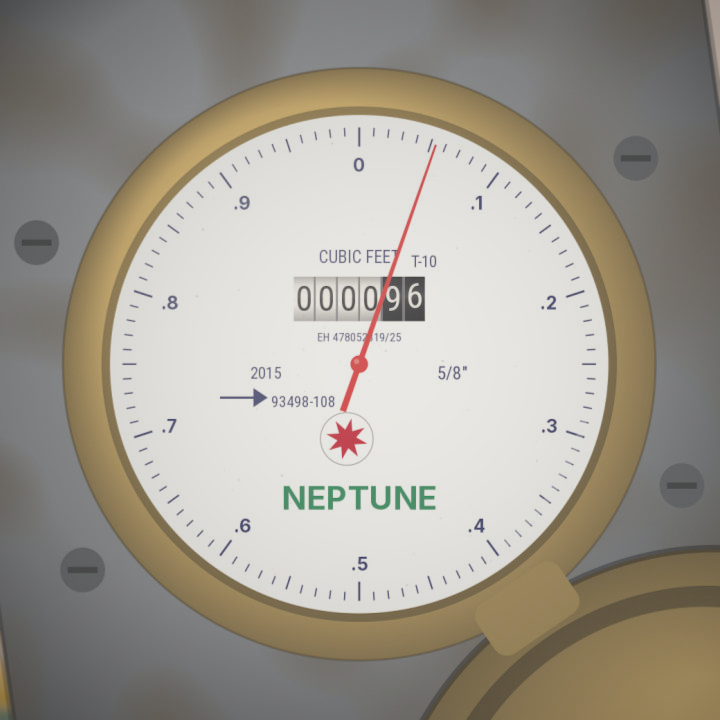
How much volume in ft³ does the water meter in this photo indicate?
96.05 ft³
